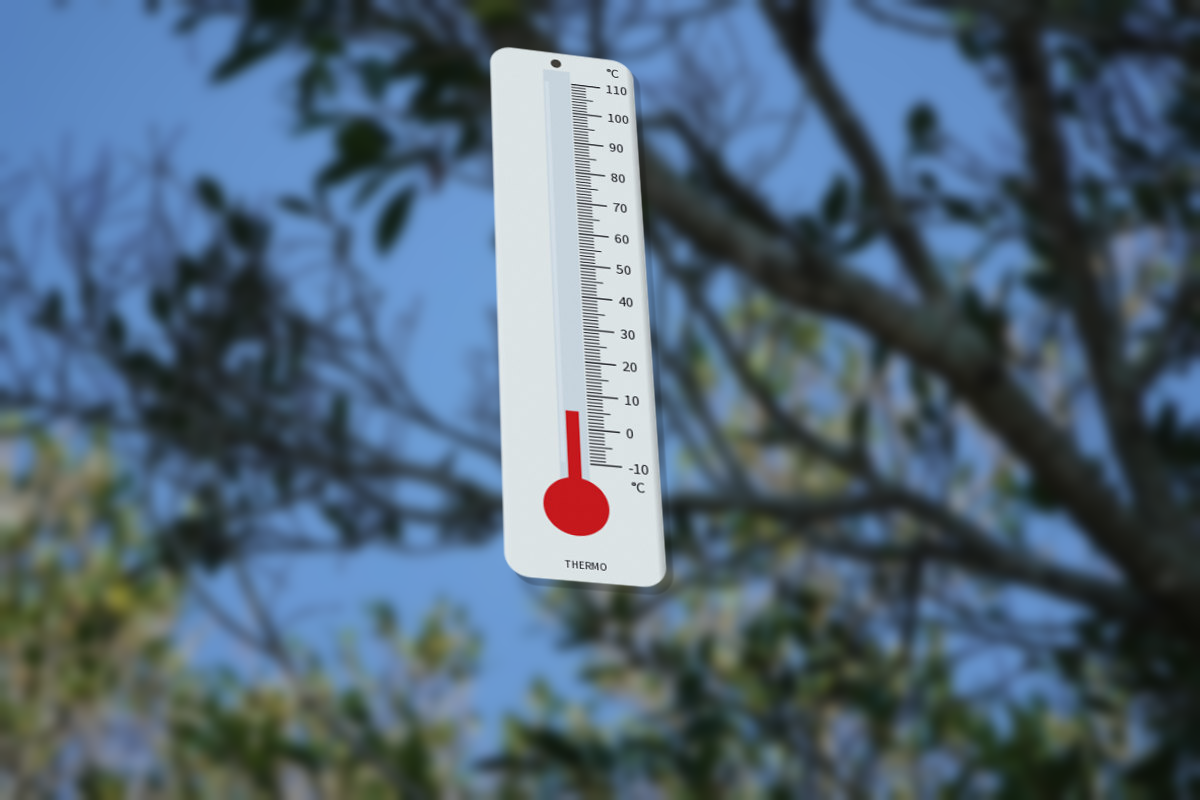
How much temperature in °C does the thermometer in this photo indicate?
5 °C
